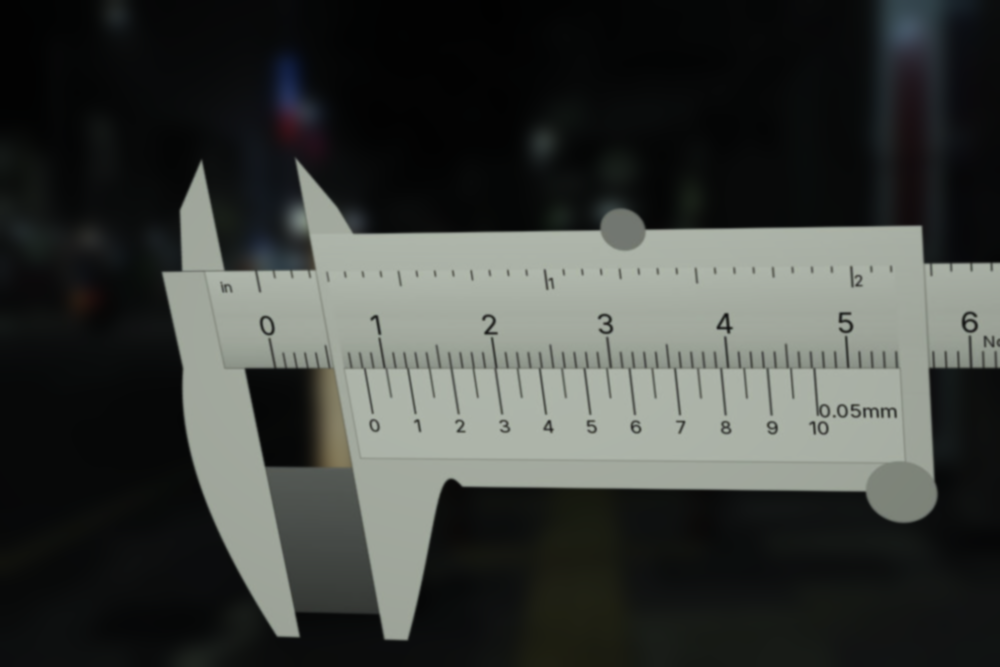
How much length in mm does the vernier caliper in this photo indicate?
8.2 mm
